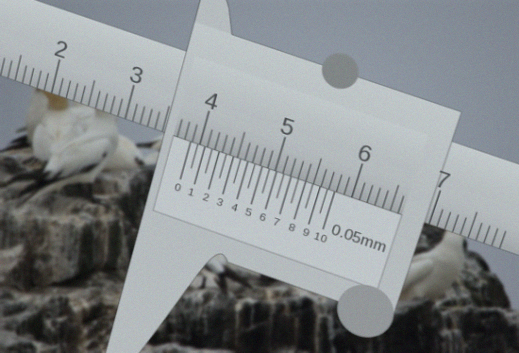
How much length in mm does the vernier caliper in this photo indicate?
38.8 mm
